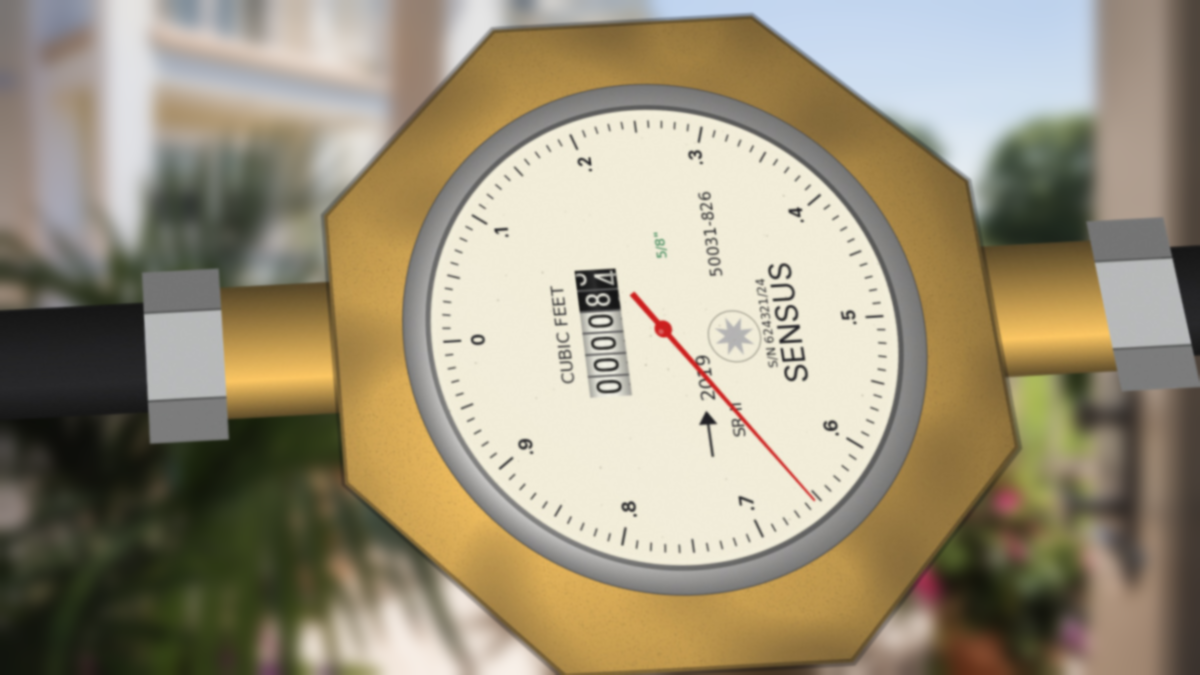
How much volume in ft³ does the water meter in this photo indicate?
83.65 ft³
